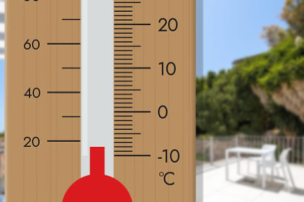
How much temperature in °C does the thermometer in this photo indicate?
-8 °C
